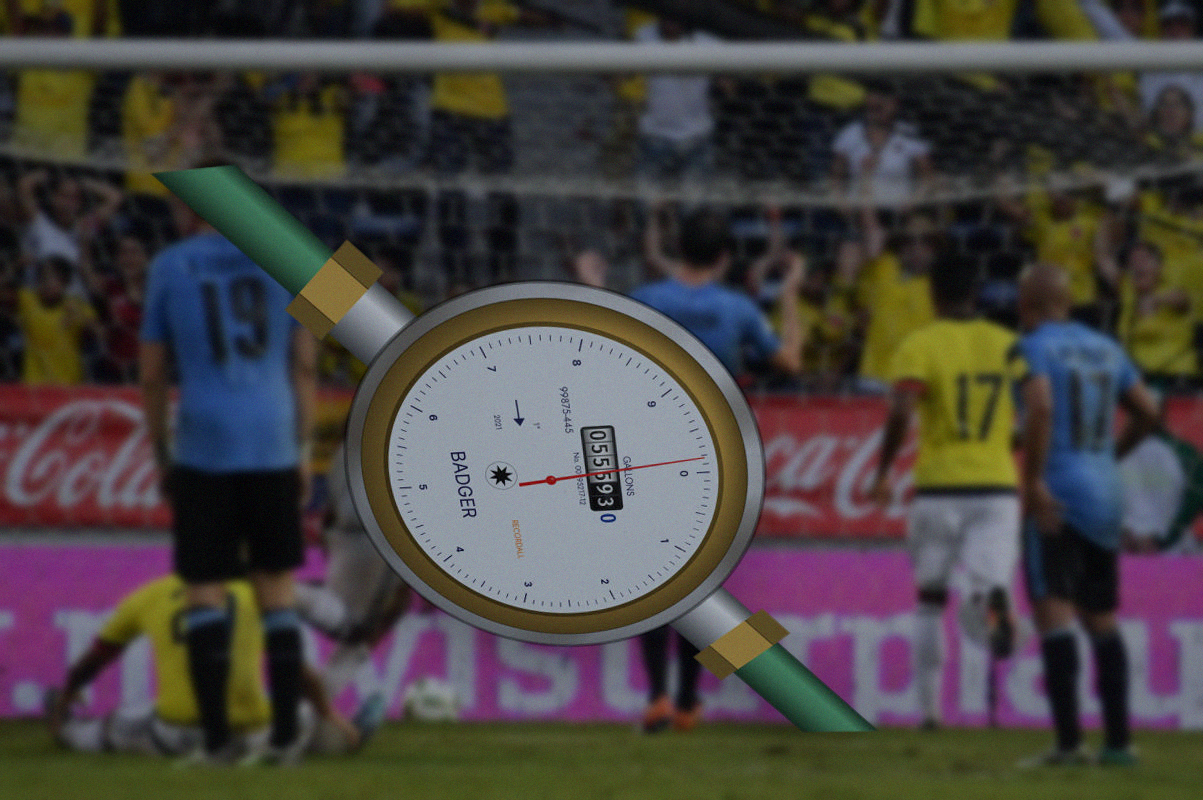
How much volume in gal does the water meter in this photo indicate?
555929.8 gal
